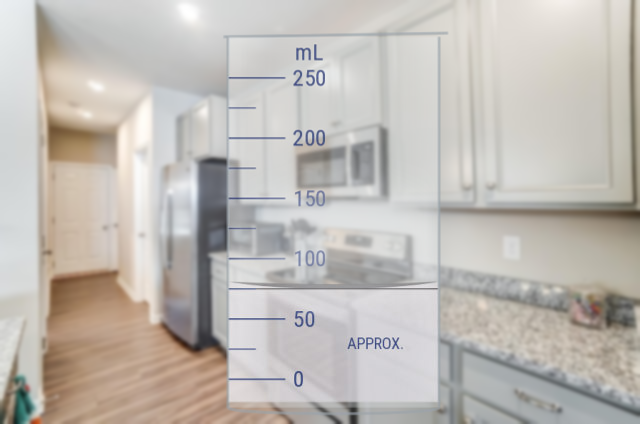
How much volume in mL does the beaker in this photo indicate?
75 mL
